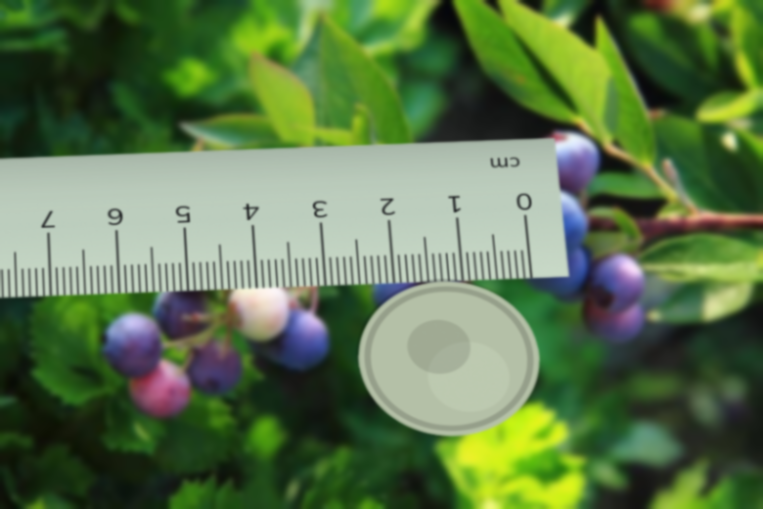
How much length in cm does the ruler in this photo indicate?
2.6 cm
